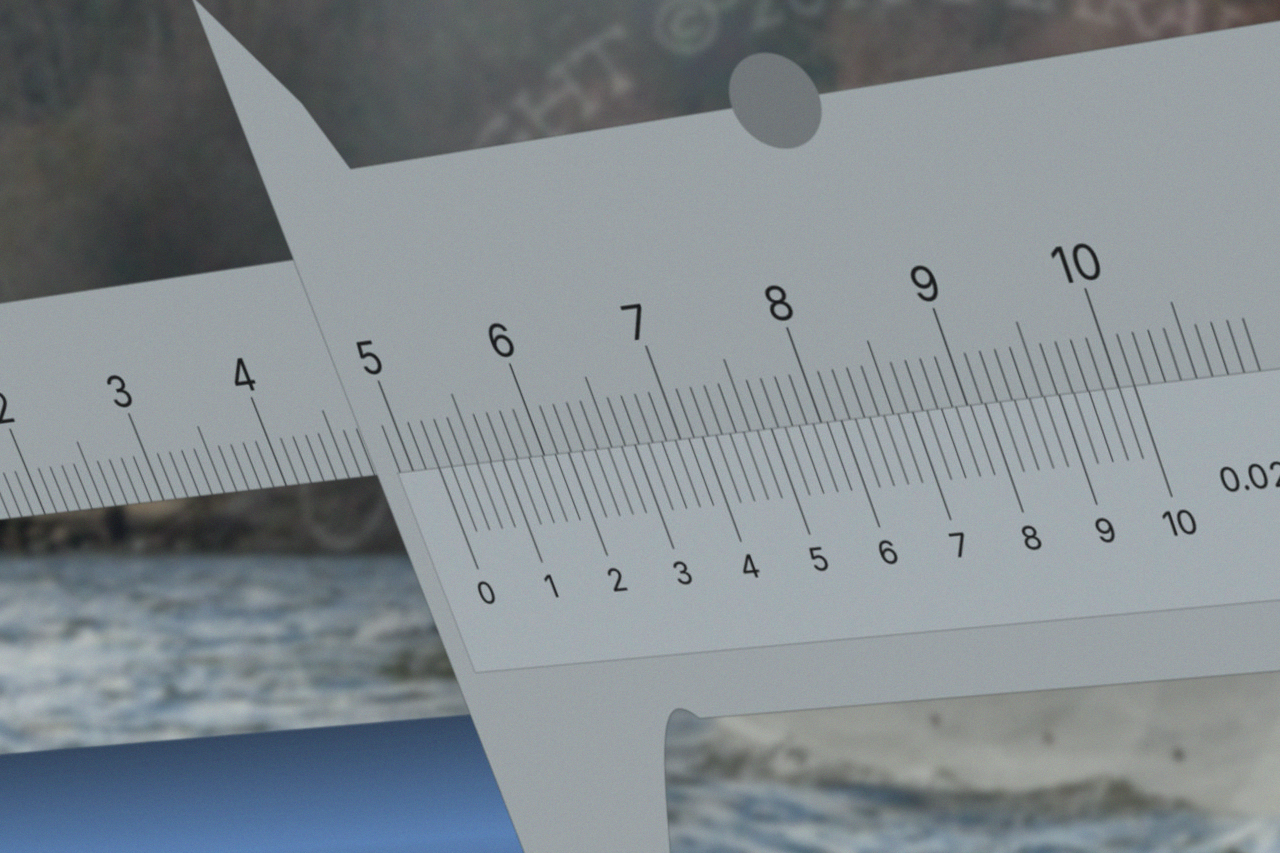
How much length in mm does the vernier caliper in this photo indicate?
52.0 mm
